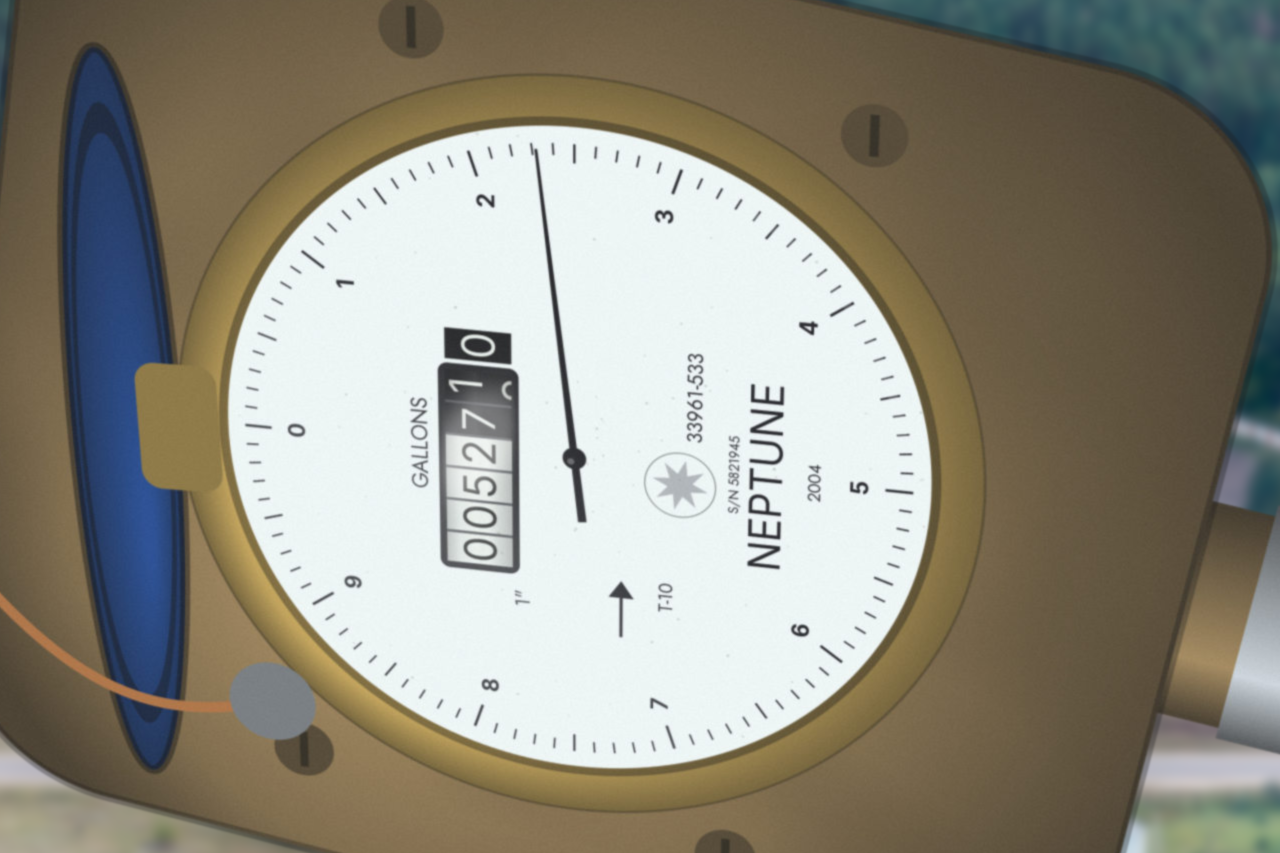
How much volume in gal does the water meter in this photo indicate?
52712.3 gal
